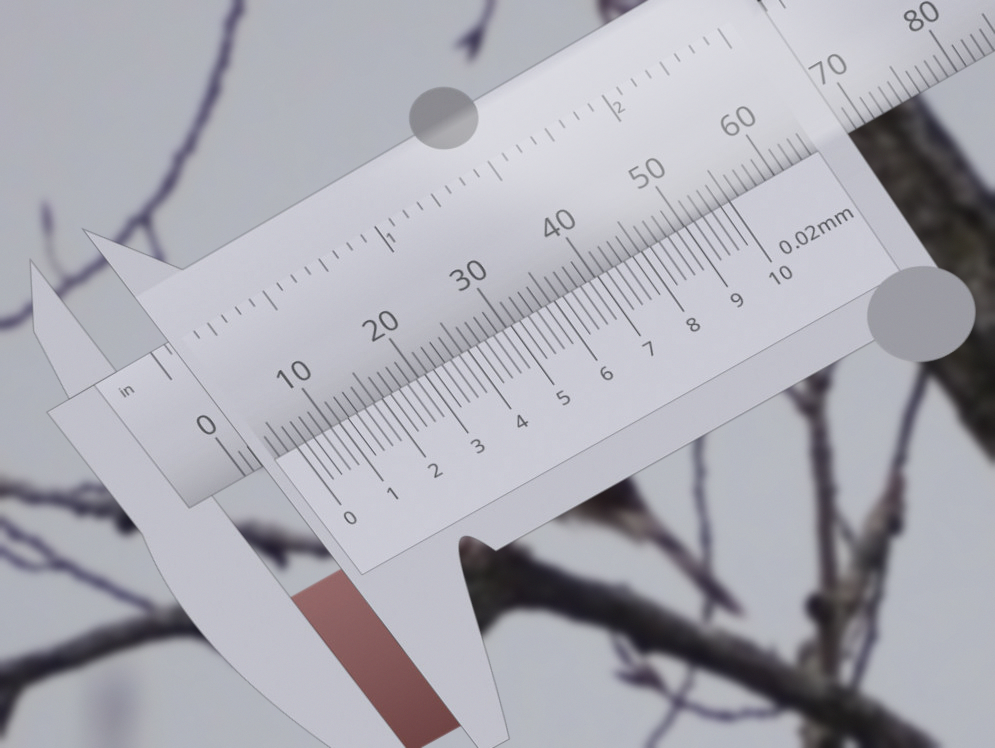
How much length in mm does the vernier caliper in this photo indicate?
6.0 mm
